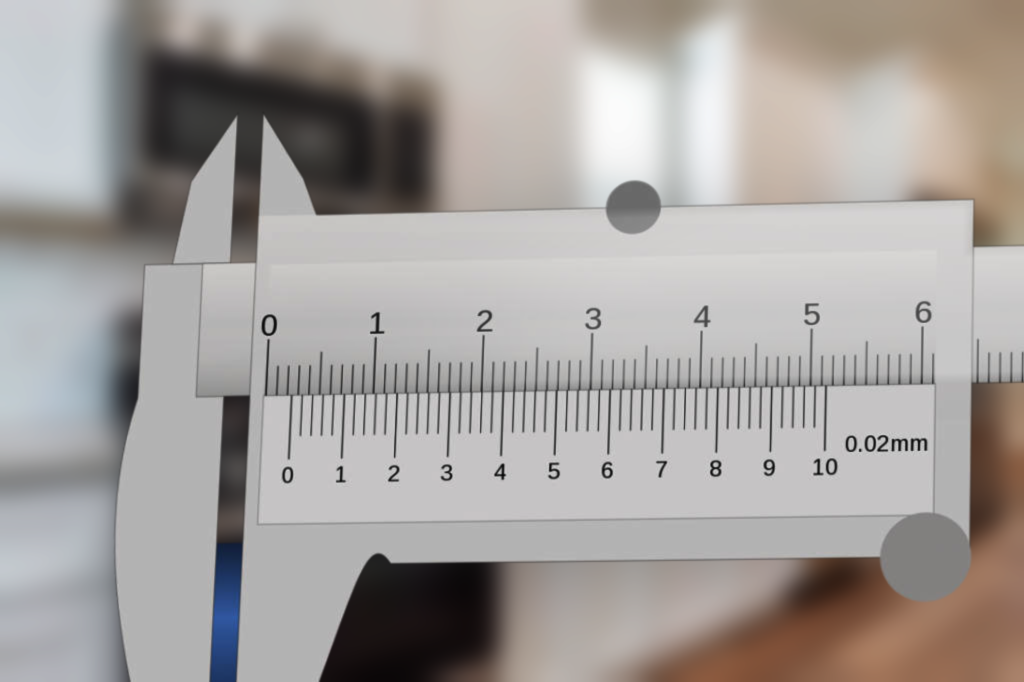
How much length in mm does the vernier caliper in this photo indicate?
2.4 mm
